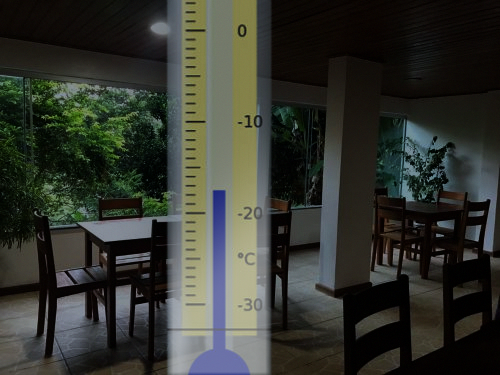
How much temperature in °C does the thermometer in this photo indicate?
-17.5 °C
